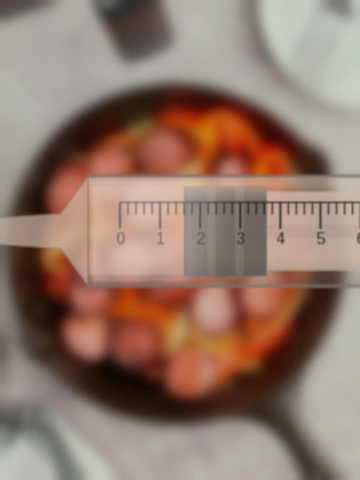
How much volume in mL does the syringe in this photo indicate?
1.6 mL
